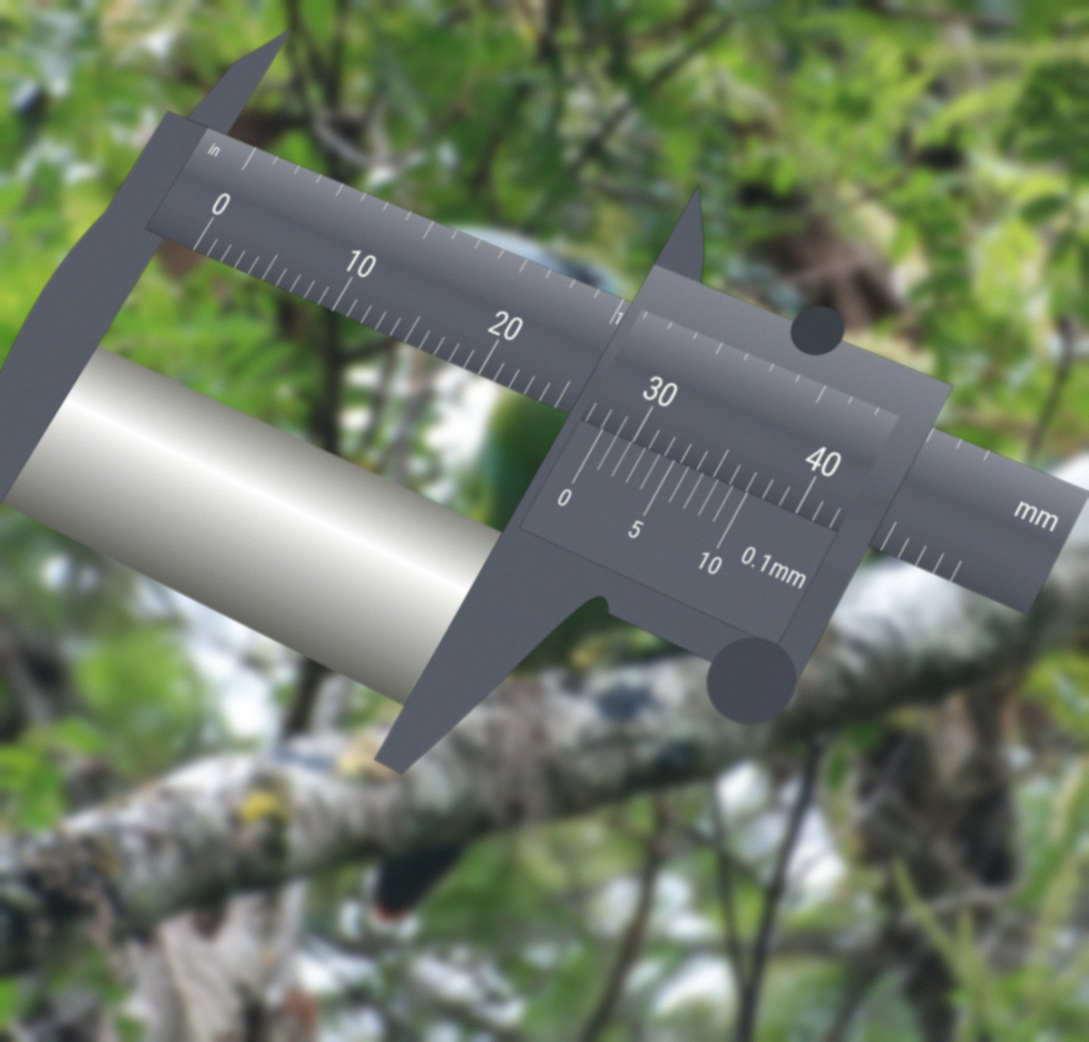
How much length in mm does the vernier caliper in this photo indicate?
28.1 mm
